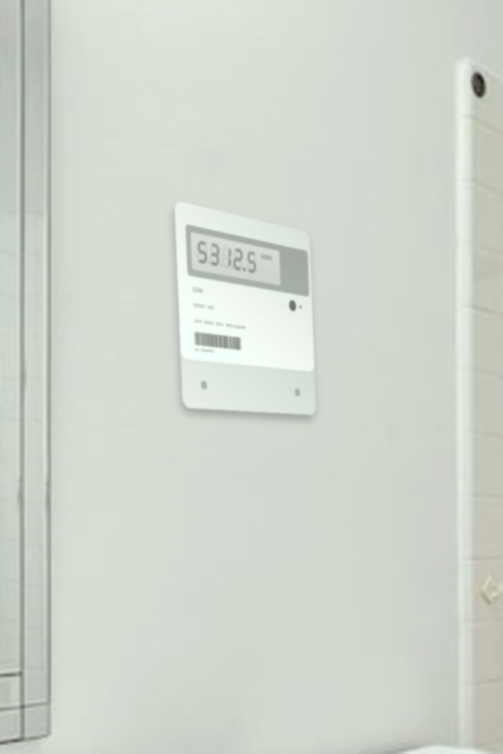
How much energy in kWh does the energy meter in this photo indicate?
5312.5 kWh
